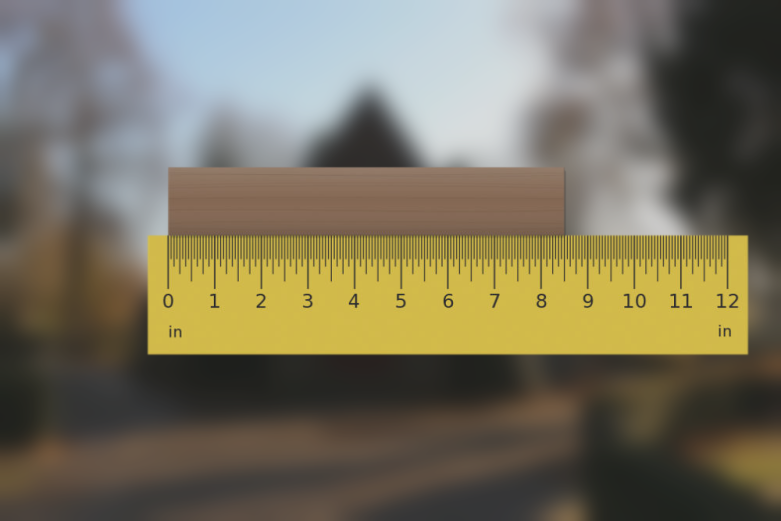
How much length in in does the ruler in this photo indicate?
8.5 in
